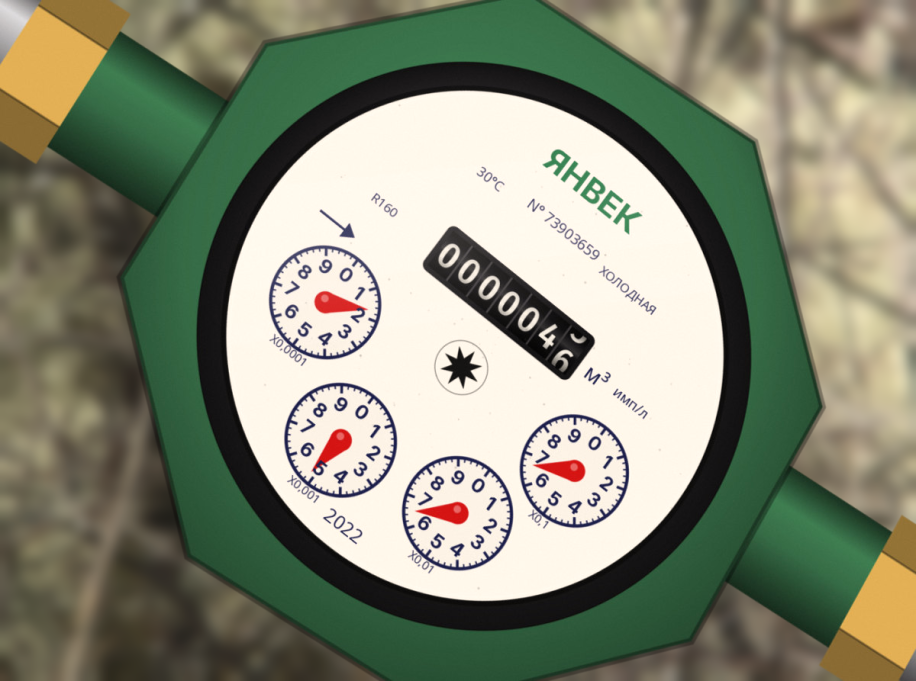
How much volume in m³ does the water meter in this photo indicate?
45.6651 m³
